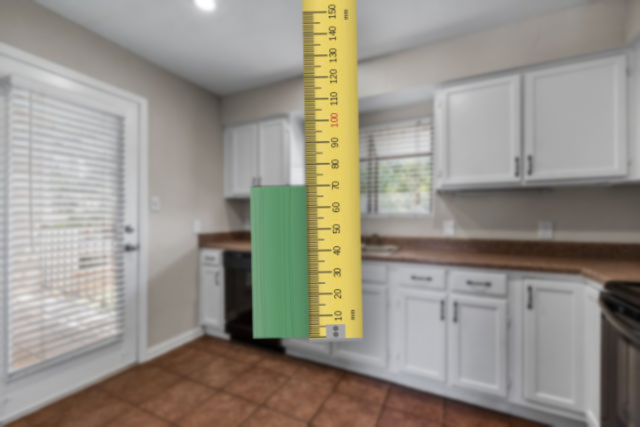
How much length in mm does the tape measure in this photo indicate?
70 mm
